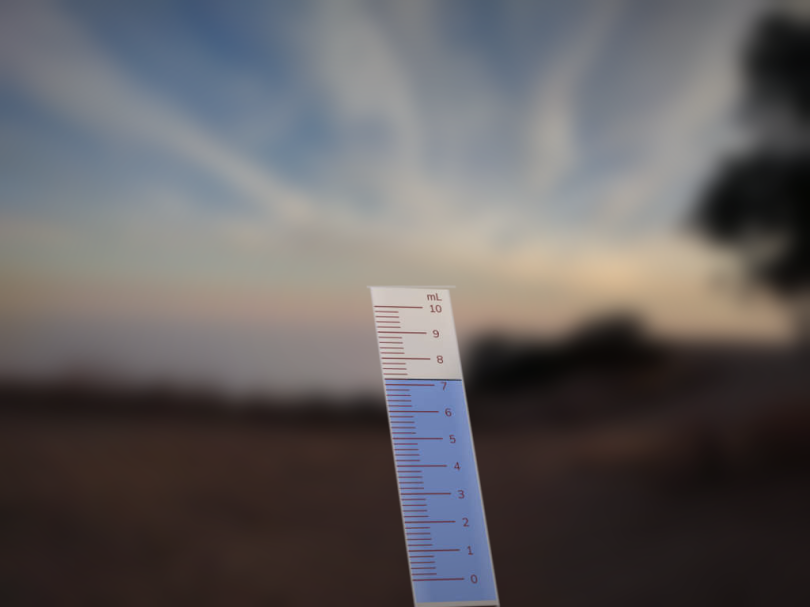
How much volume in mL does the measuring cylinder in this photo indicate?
7.2 mL
